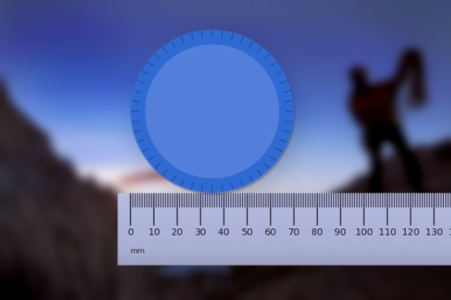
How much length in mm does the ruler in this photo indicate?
70 mm
